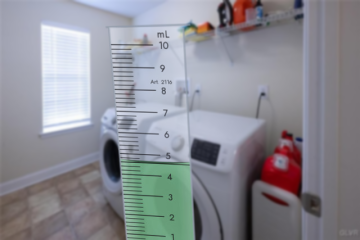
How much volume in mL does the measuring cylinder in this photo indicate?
4.6 mL
